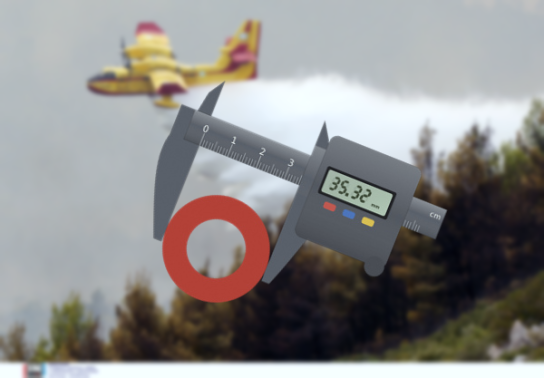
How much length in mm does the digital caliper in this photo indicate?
35.32 mm
